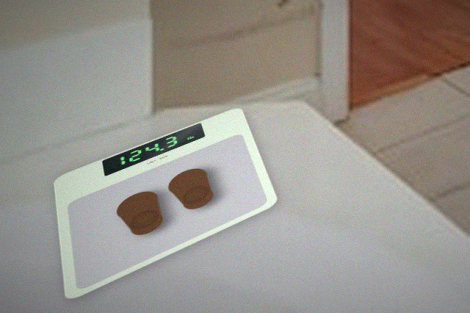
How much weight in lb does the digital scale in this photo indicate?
124.3 lb
